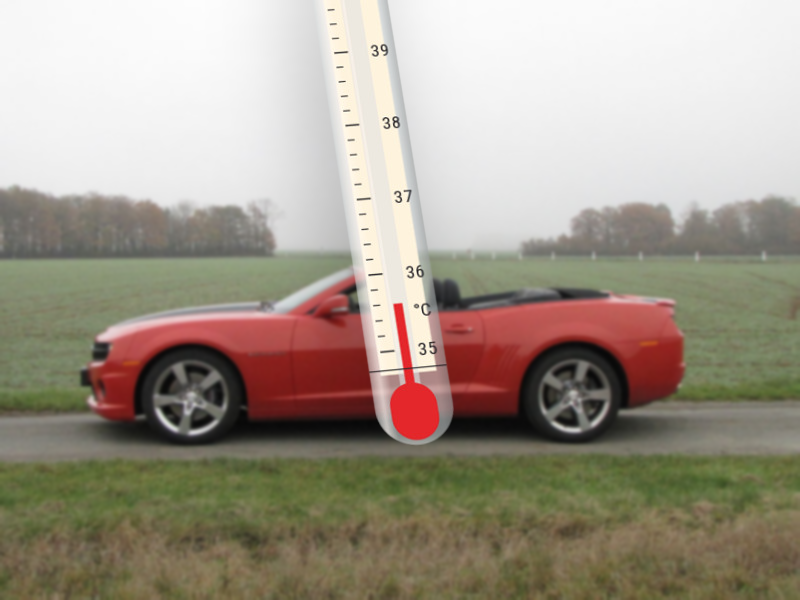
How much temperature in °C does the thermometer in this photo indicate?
35.6 °C
